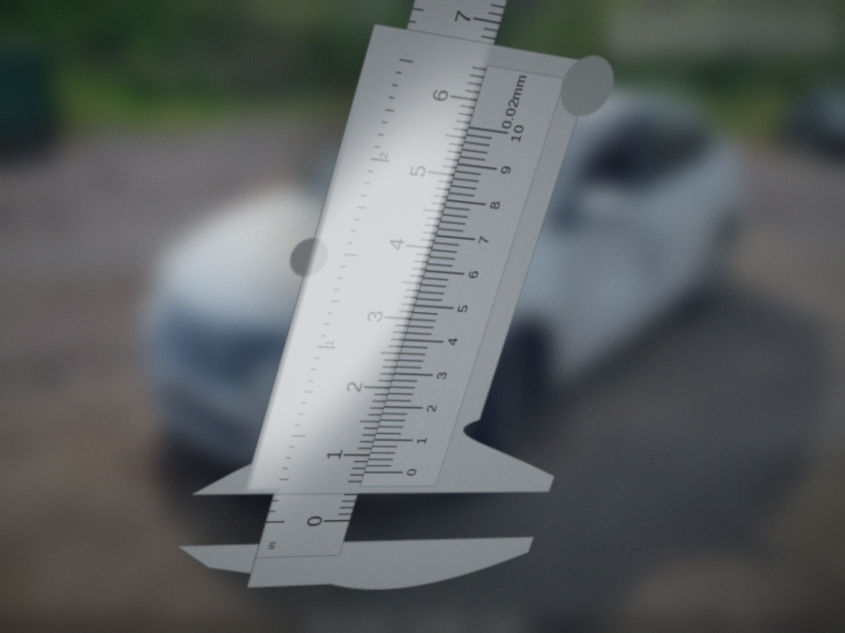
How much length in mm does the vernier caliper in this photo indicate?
7.4 mm
